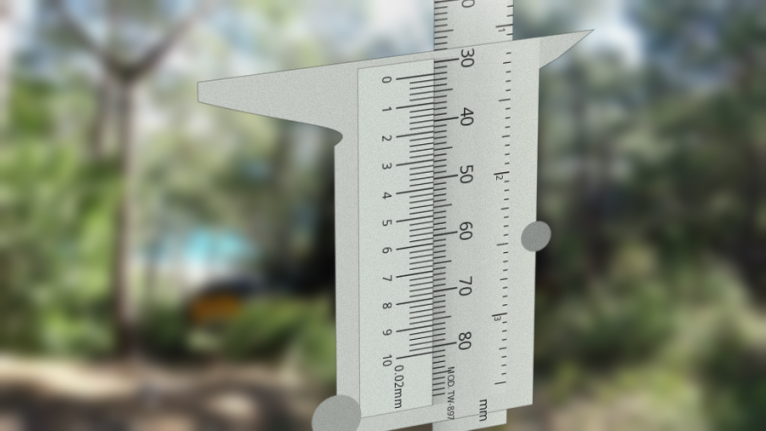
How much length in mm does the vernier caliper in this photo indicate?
32.0 mm
